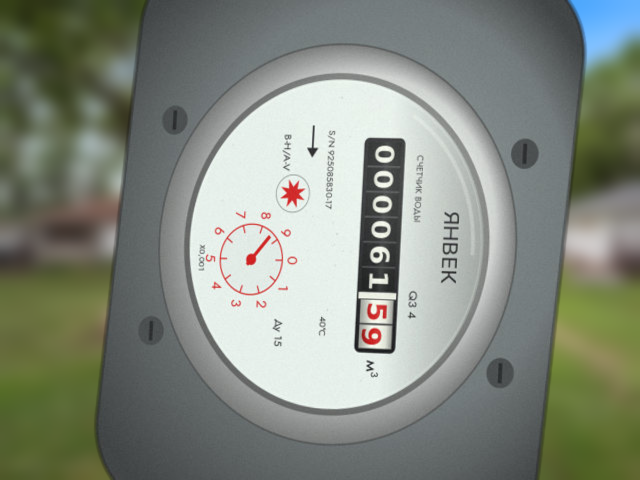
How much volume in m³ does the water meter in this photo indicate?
61.588 m³
